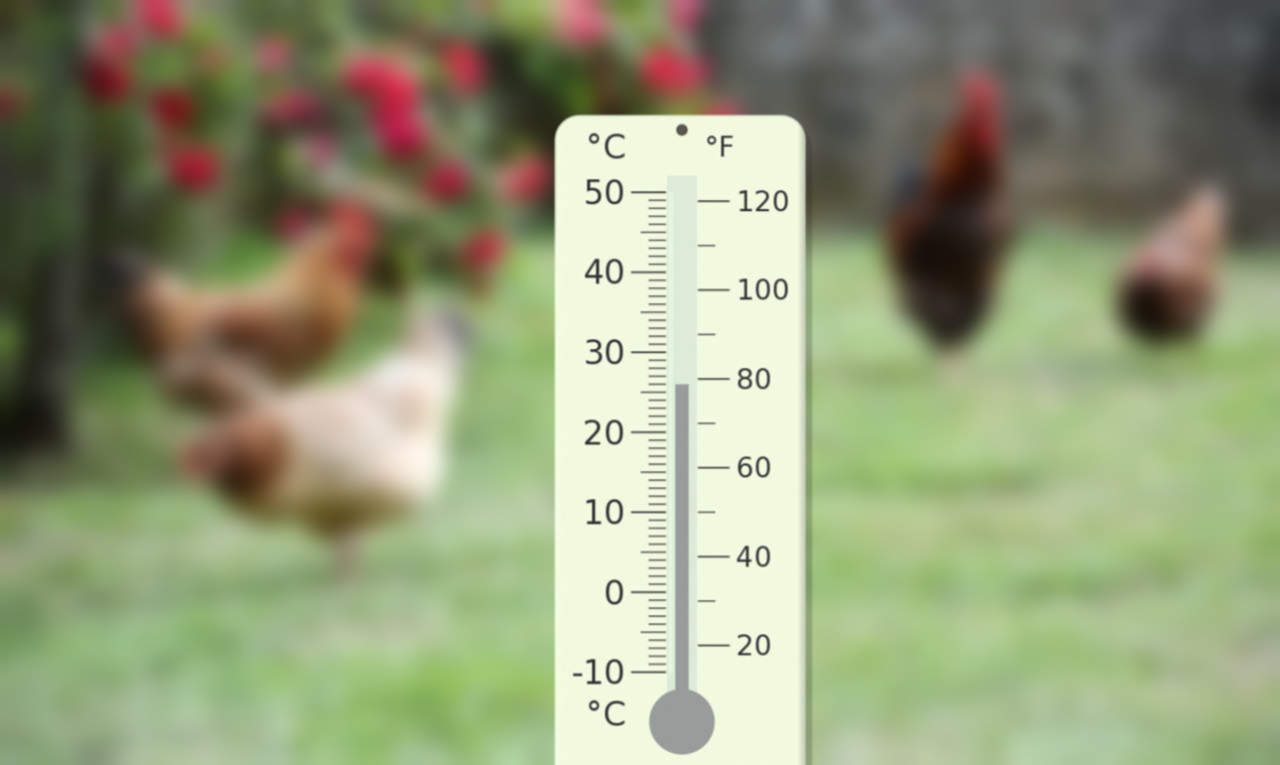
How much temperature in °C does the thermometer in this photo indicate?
26 °C
